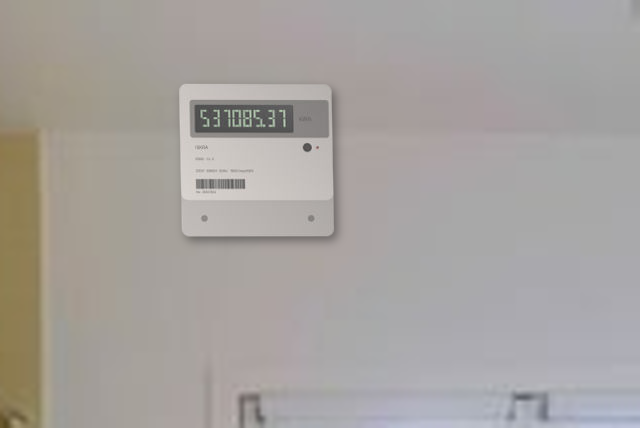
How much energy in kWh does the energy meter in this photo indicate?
537085.37 kWh
